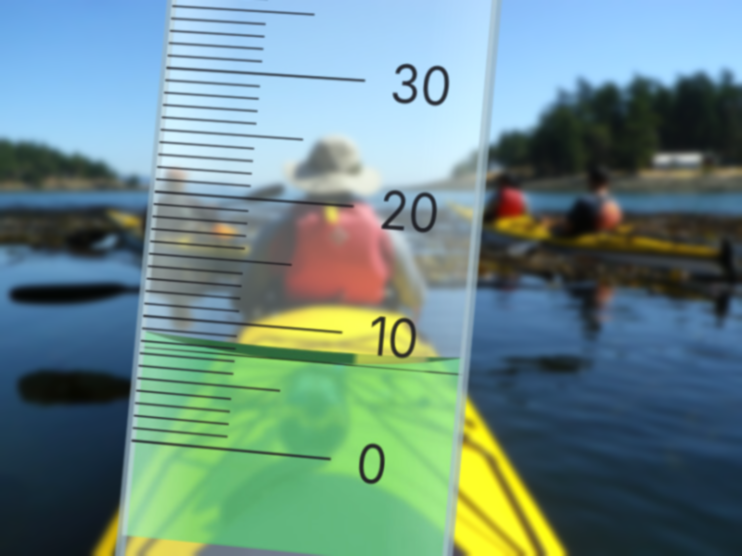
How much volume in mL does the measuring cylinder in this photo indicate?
7.5 mL
